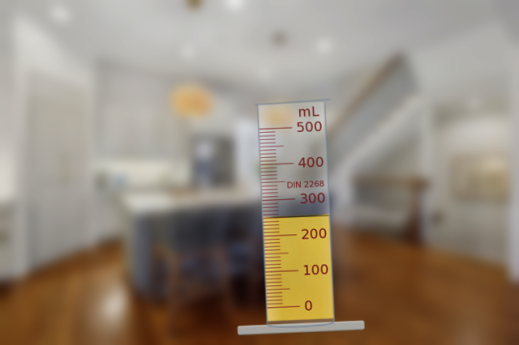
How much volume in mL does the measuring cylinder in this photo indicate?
250 mL
